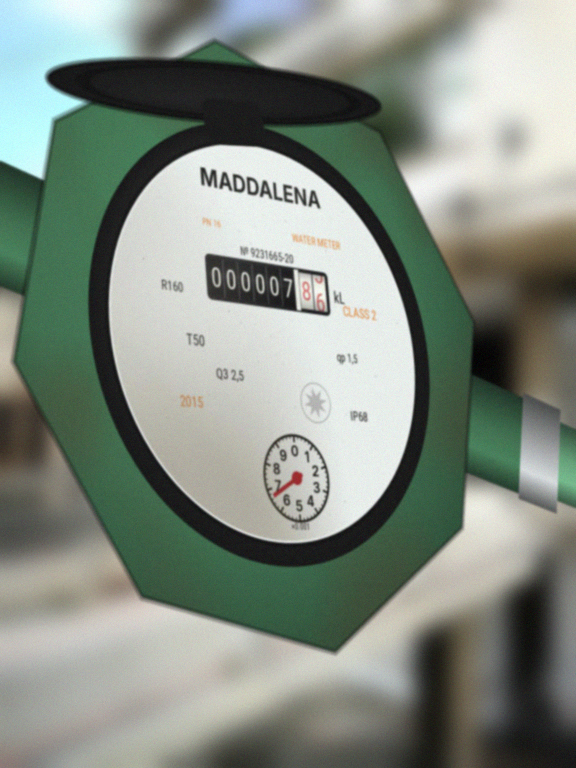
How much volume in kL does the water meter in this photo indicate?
7.856 kL
